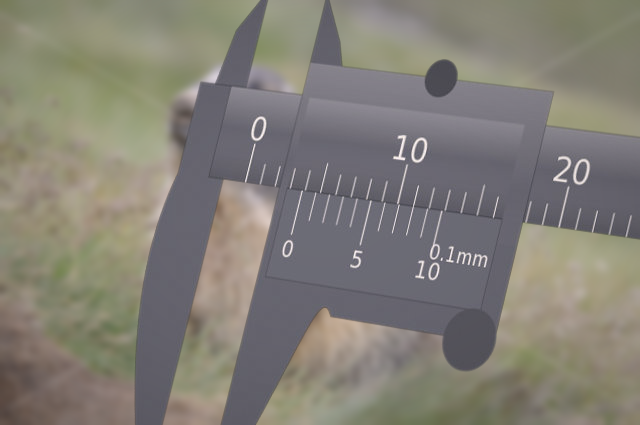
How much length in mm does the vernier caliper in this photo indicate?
3.8 mm
